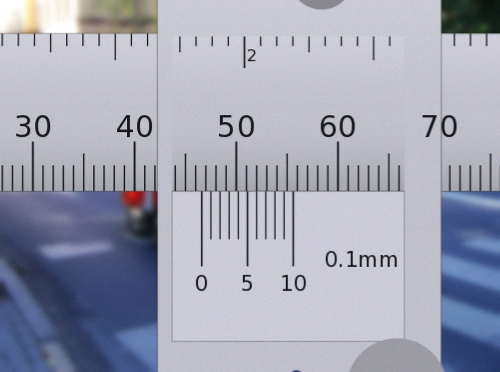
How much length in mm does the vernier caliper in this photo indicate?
46.6 mm
